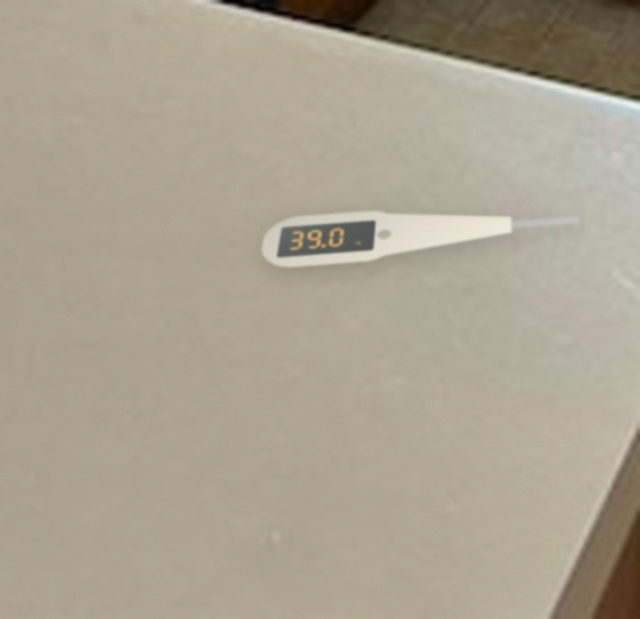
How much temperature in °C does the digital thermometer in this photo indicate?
39.0 °C
